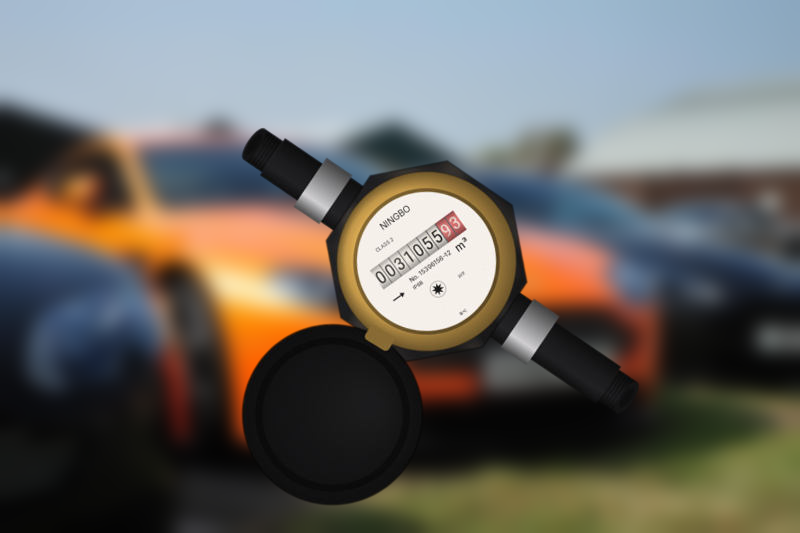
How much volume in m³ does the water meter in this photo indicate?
31055.93 m³
